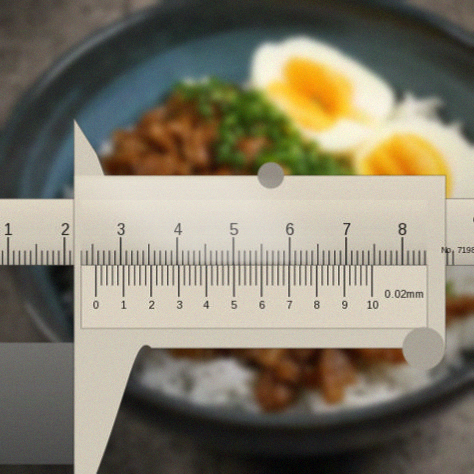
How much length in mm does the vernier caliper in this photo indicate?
25.6 mm
